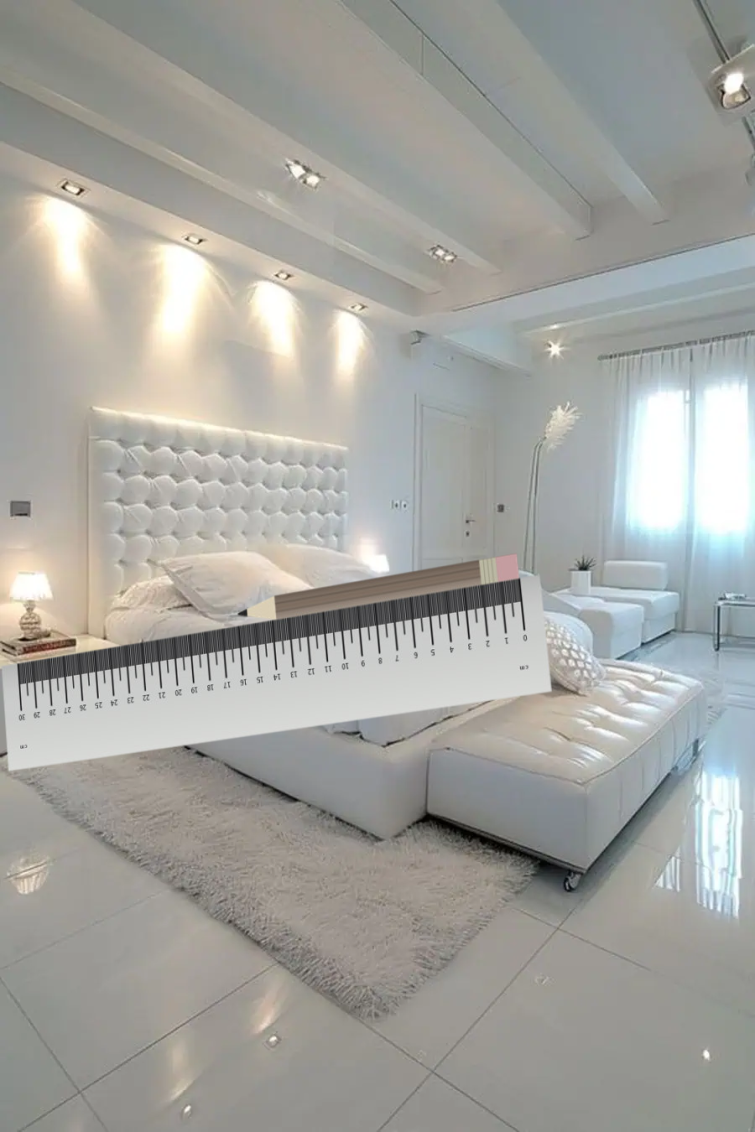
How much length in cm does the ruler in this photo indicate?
16 cm
